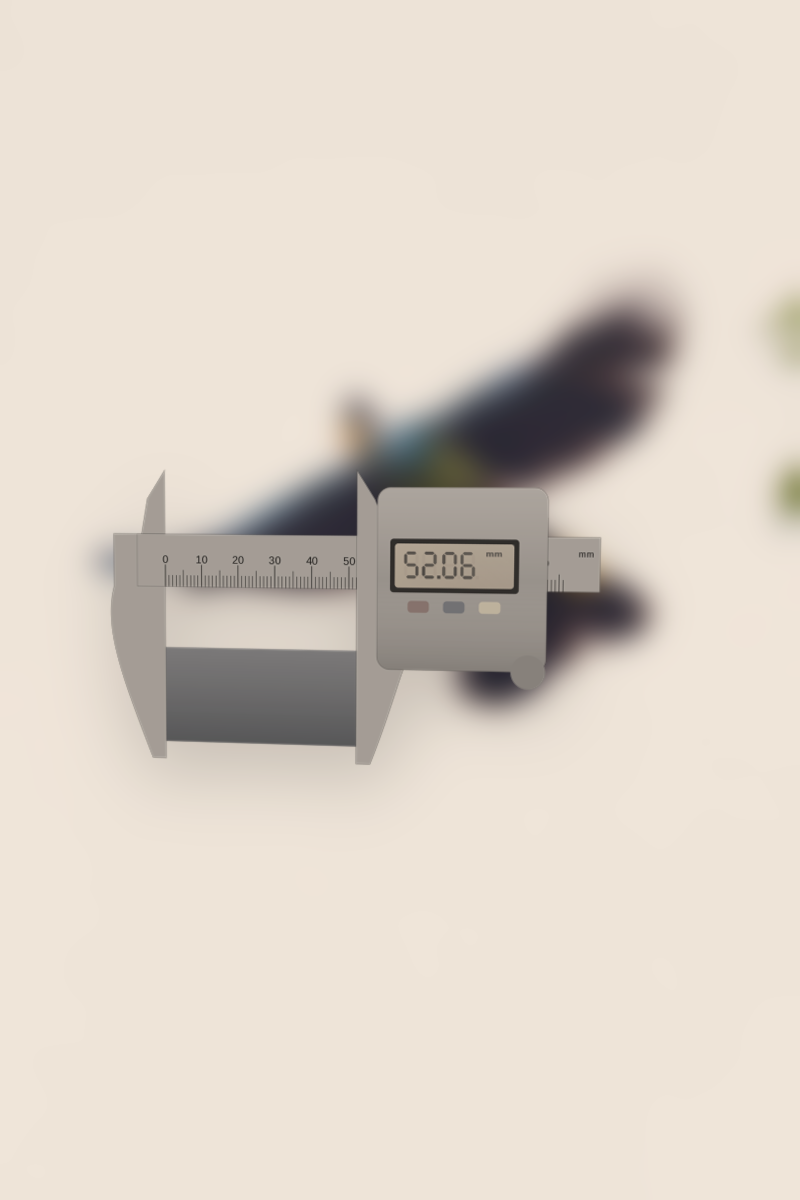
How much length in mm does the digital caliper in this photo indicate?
52.06 mm
